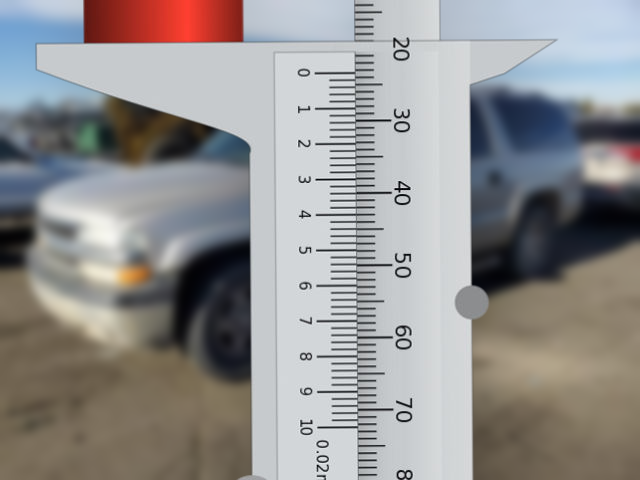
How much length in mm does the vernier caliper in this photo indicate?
23.4 mm
